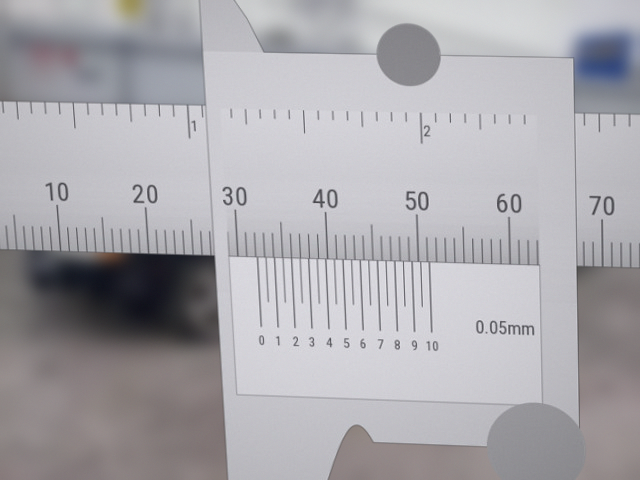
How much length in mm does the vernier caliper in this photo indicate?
32.2 mm
